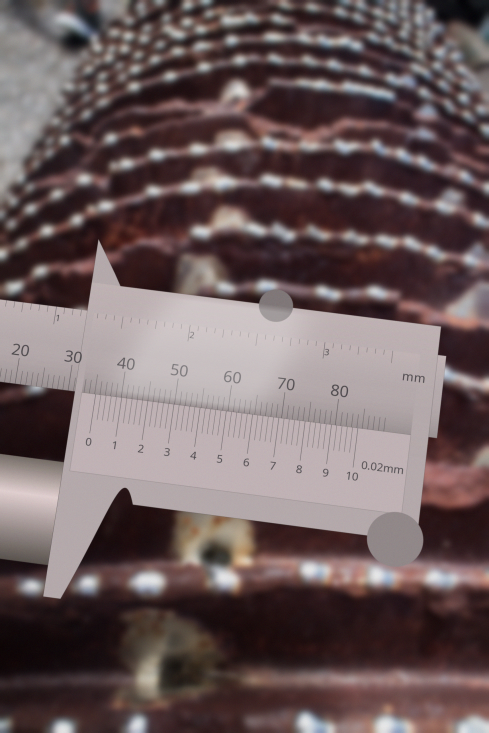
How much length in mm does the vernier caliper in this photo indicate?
35.2 mm
